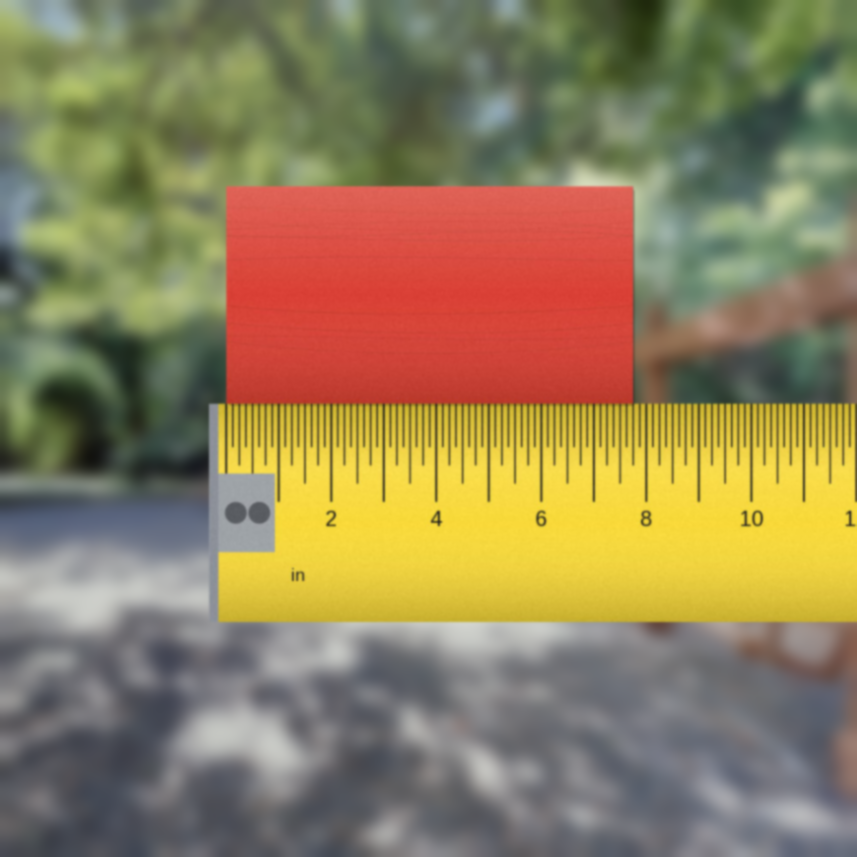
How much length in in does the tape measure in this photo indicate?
7.75 in
